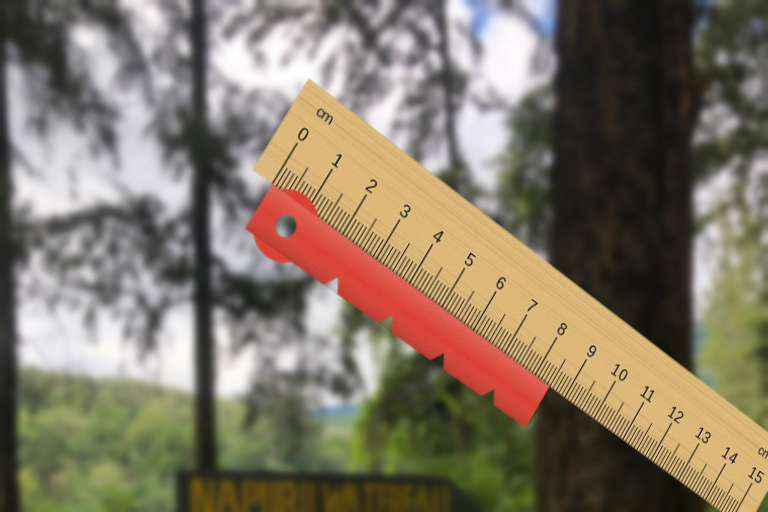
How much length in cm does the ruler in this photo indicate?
8.5 cm
